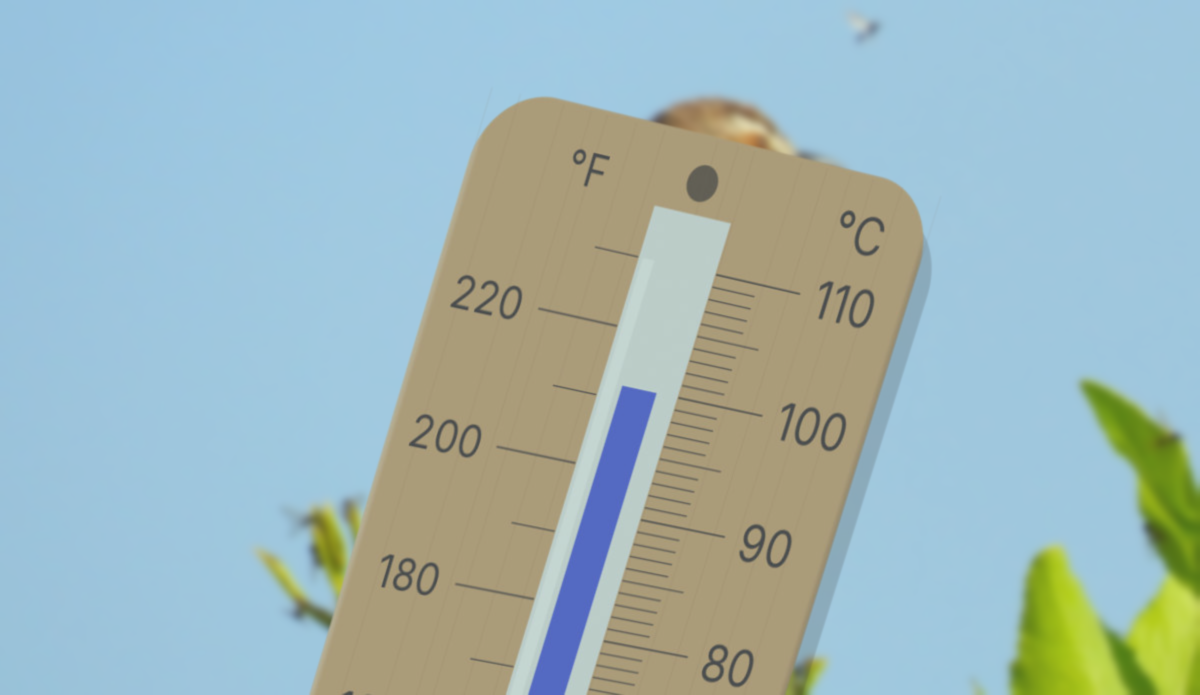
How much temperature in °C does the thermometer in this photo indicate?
100 °C
